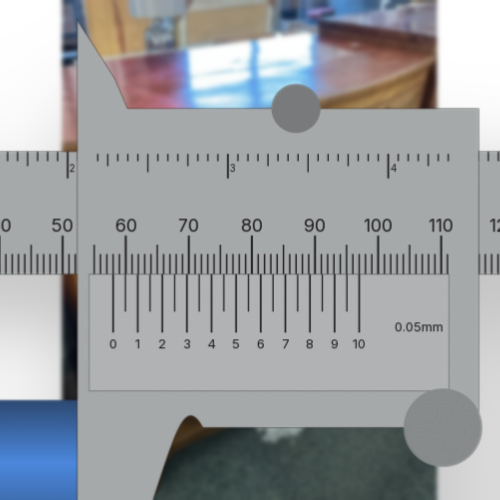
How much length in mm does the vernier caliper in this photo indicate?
58.0 mm
